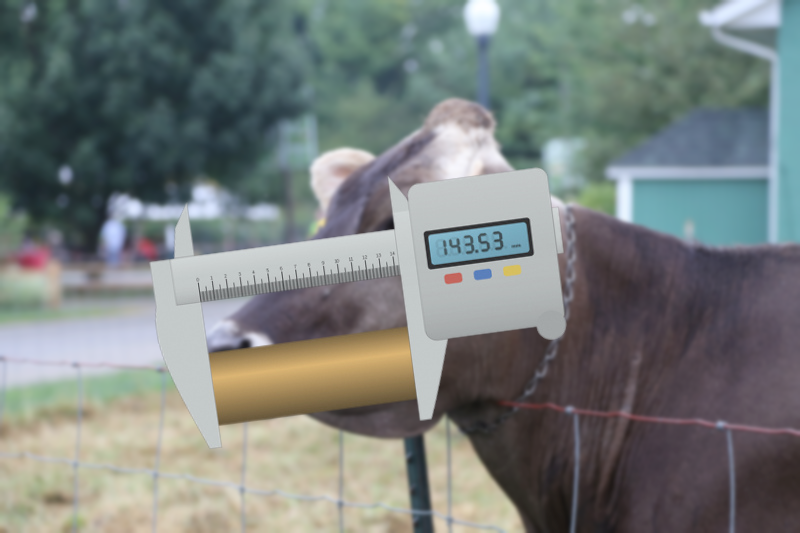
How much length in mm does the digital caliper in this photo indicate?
143.53 mm
